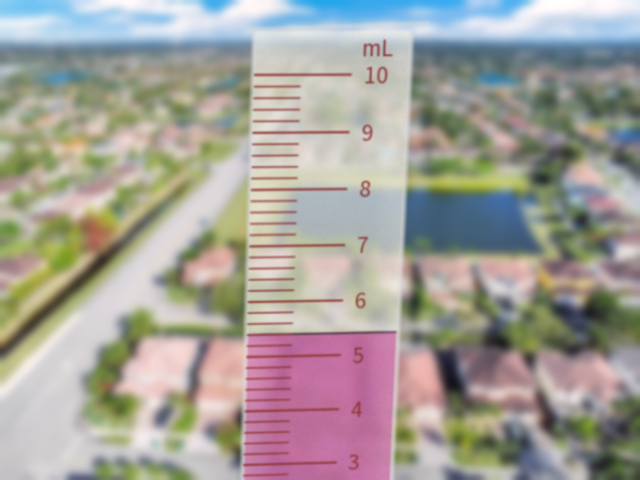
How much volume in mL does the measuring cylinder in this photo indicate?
5.4 mL
